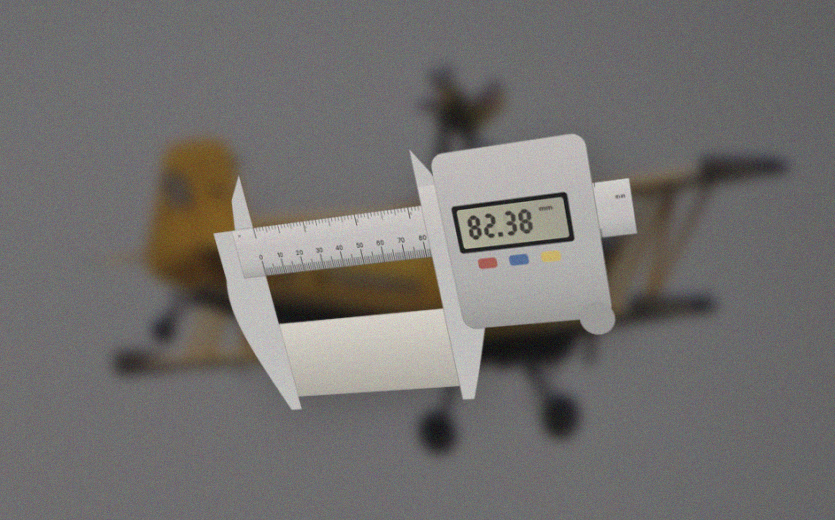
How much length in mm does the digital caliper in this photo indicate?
82.38 mm
